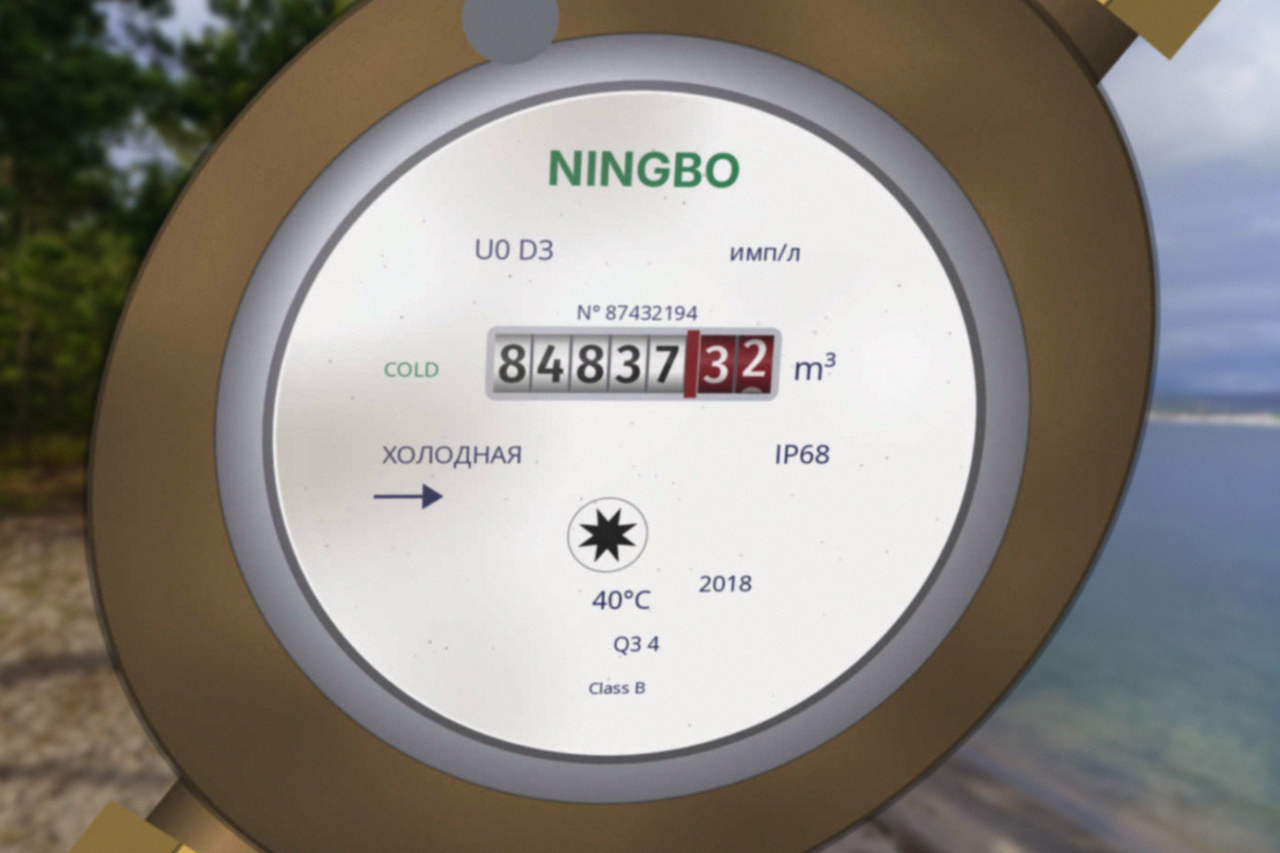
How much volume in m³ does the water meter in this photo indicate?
84837.32 m³
